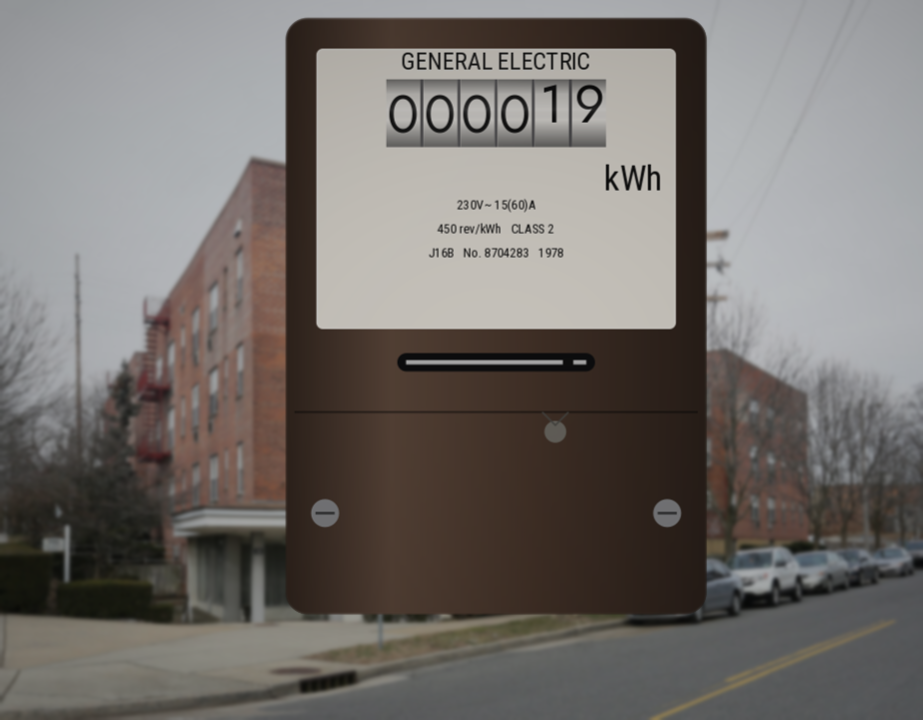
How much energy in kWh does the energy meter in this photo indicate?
19 kWh
